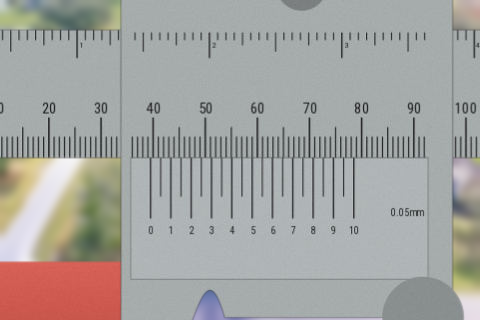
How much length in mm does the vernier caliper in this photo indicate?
39.5 mm
